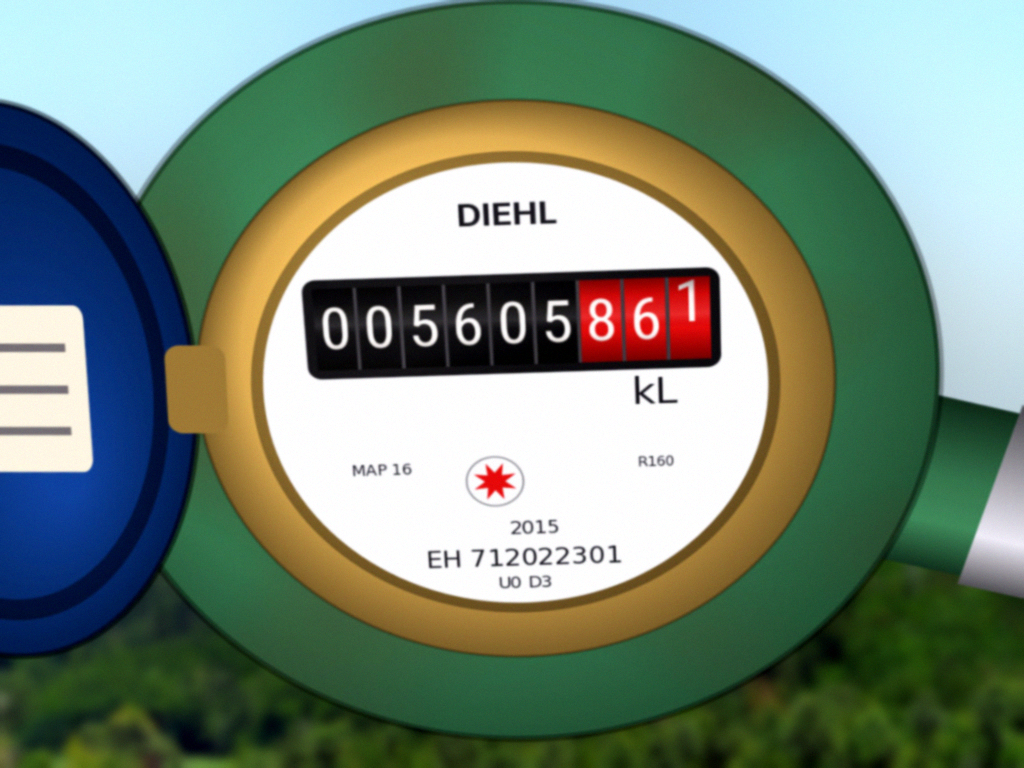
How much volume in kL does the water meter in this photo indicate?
5605.861 kL
